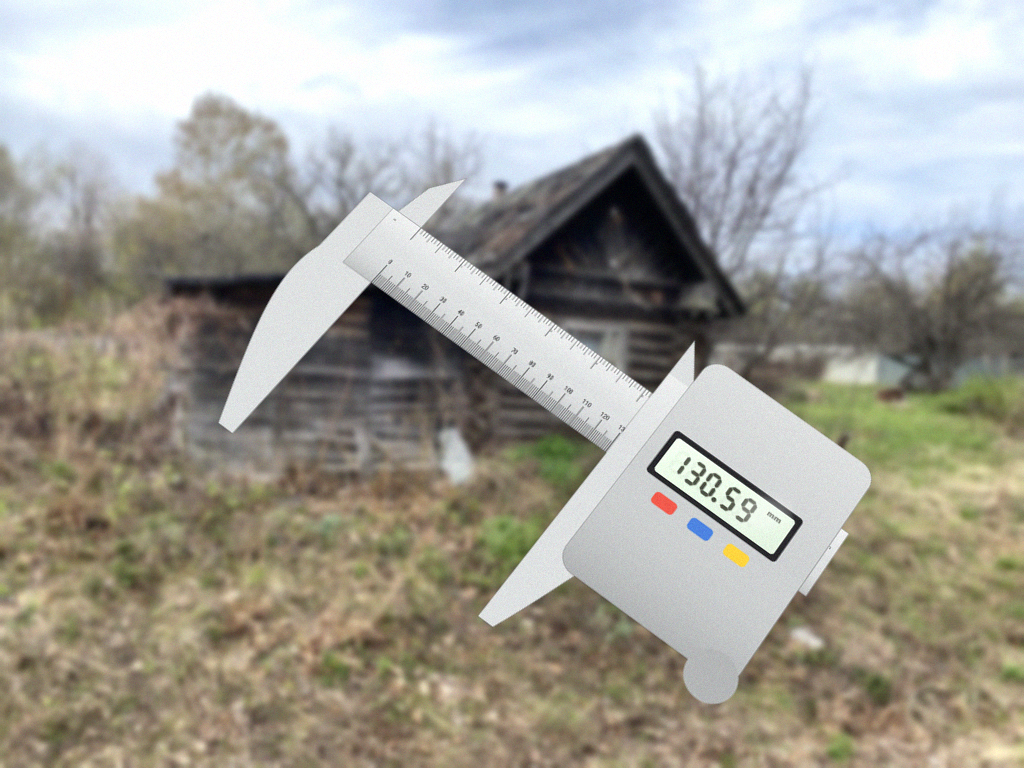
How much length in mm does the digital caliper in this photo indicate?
130.59 mm
